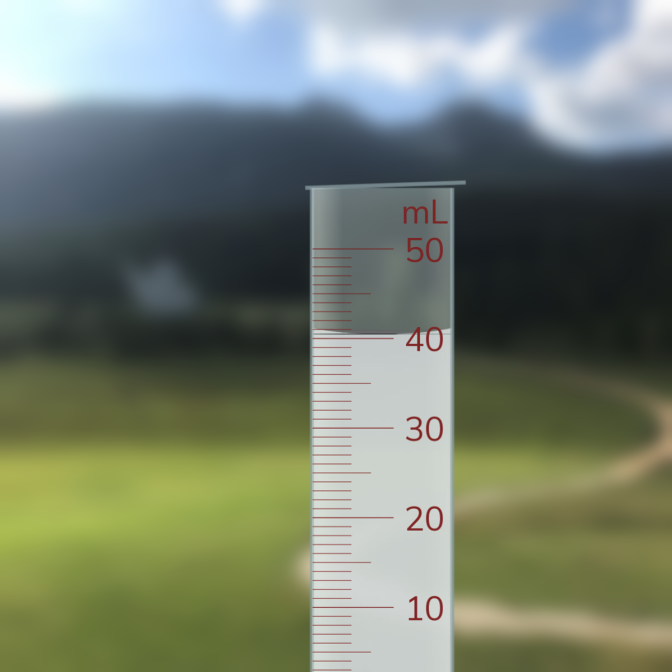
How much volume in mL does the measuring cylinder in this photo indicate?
40.5 mL
